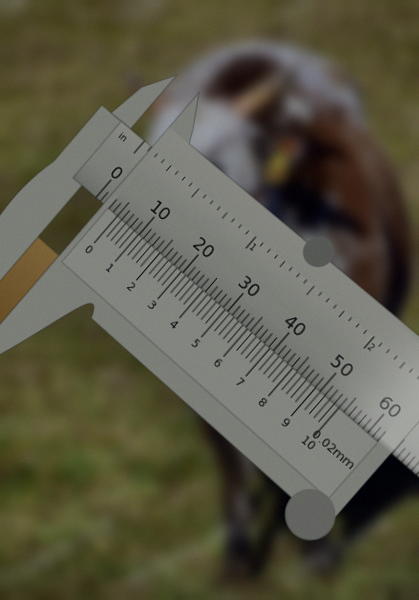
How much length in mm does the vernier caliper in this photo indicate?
5.0 mm
